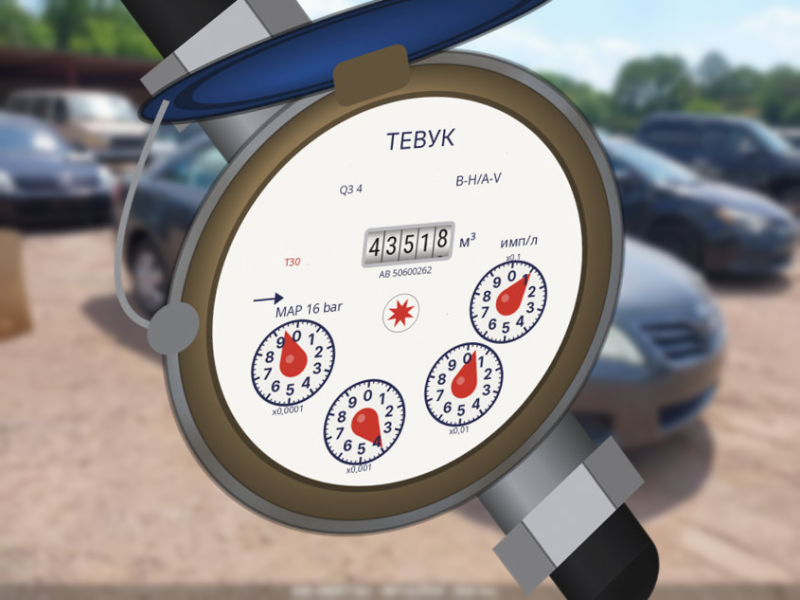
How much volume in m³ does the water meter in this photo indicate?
43518.1039 m³
